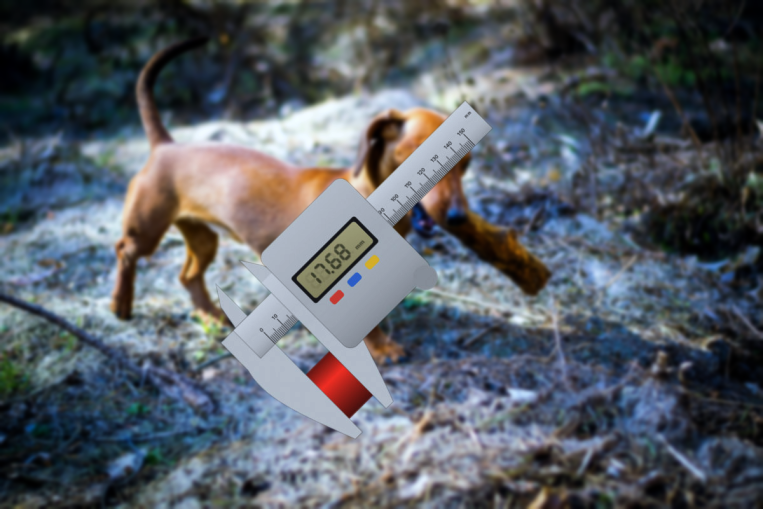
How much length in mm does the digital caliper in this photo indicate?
17.68 mm
